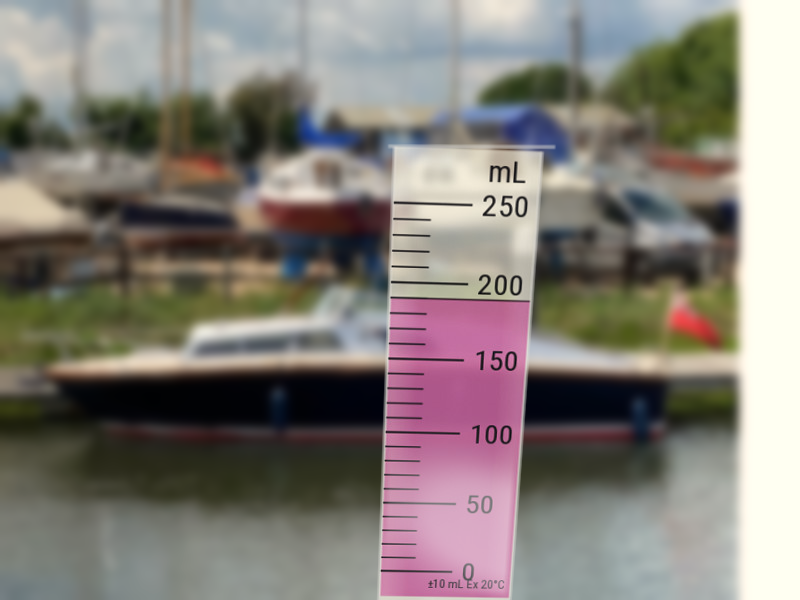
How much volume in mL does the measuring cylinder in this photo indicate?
190 mL
